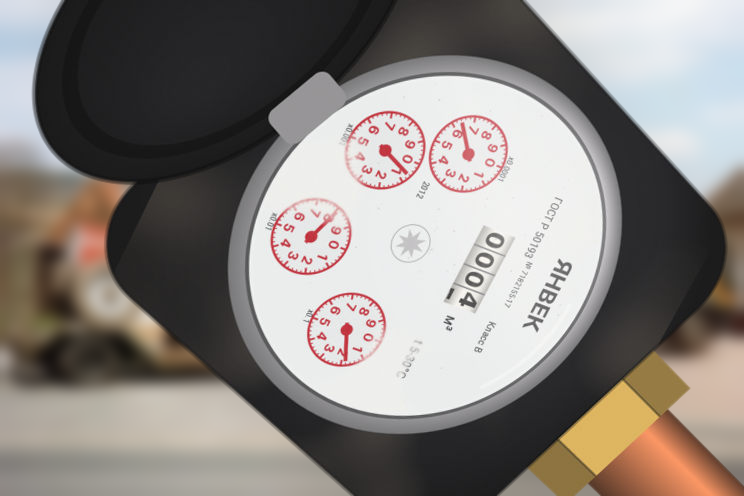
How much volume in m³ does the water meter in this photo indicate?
4.1806 m³
